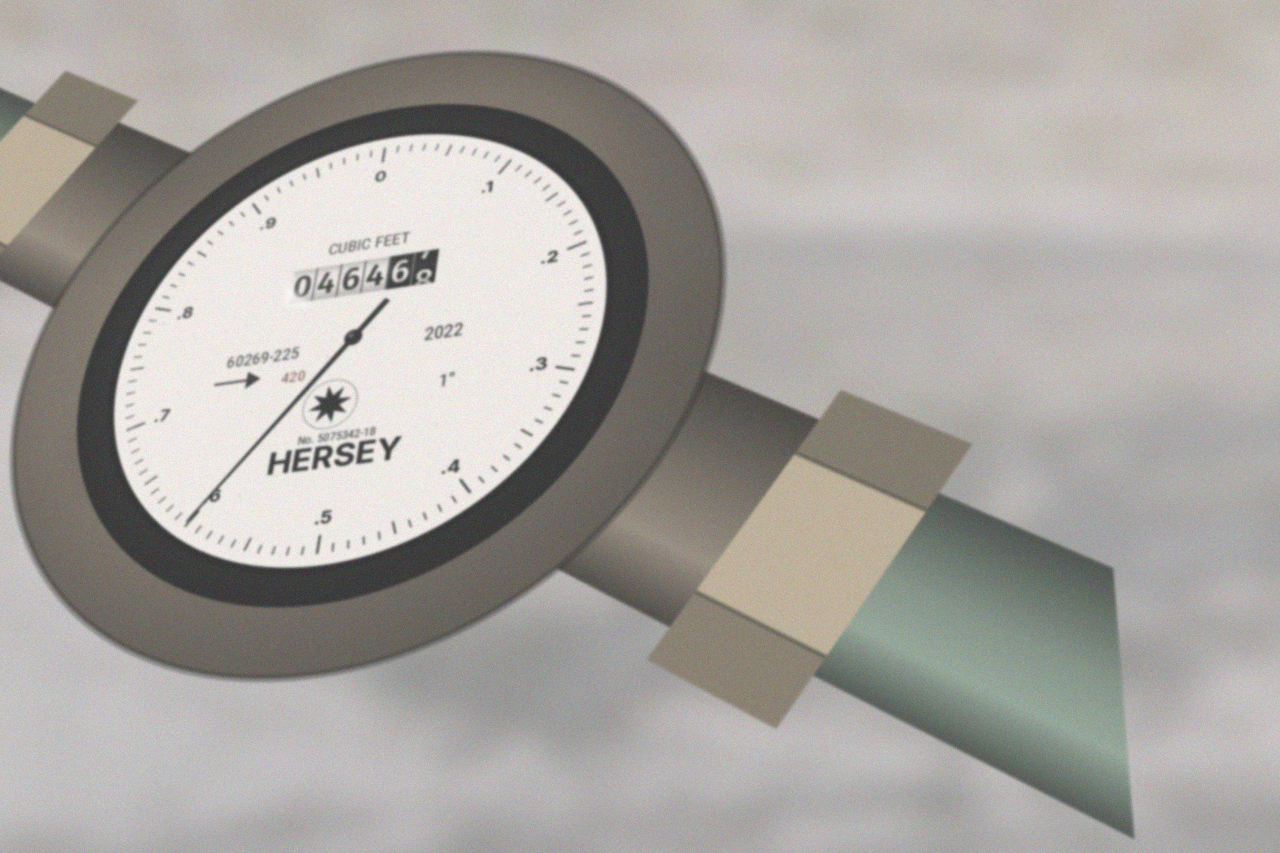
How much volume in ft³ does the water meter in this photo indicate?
46467.60 ft³
